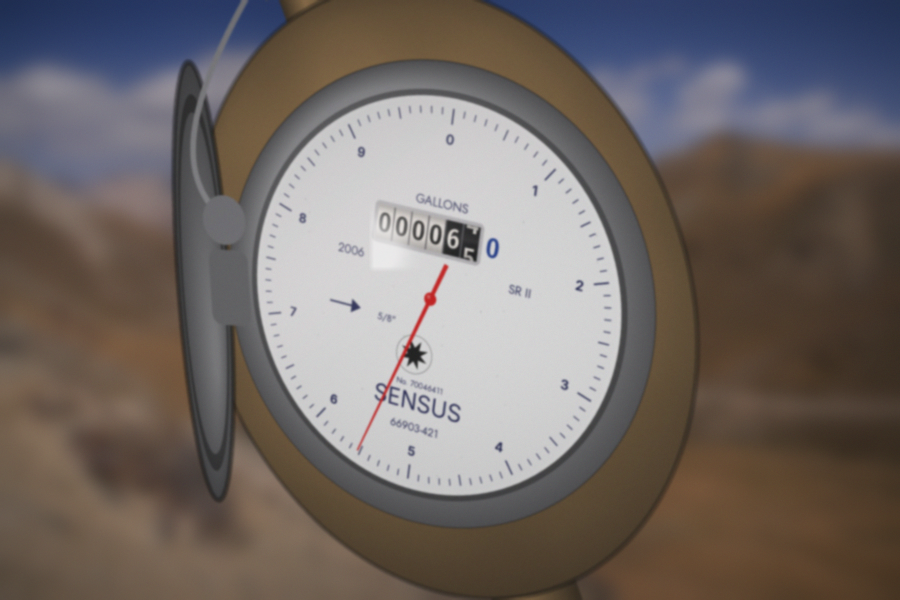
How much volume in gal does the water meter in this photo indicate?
645.5 gal
